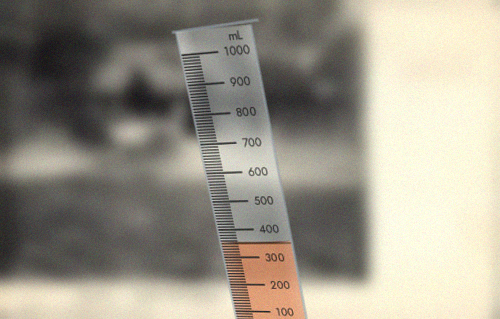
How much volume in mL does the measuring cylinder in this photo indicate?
350 mL
